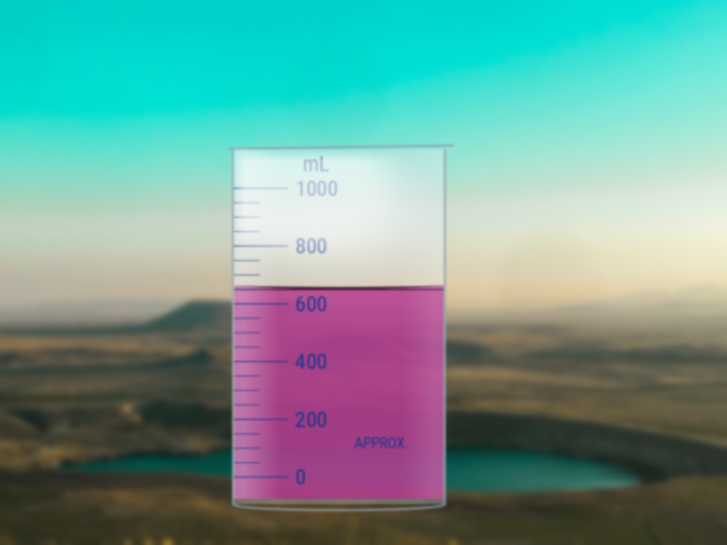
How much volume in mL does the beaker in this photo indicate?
650 mL
